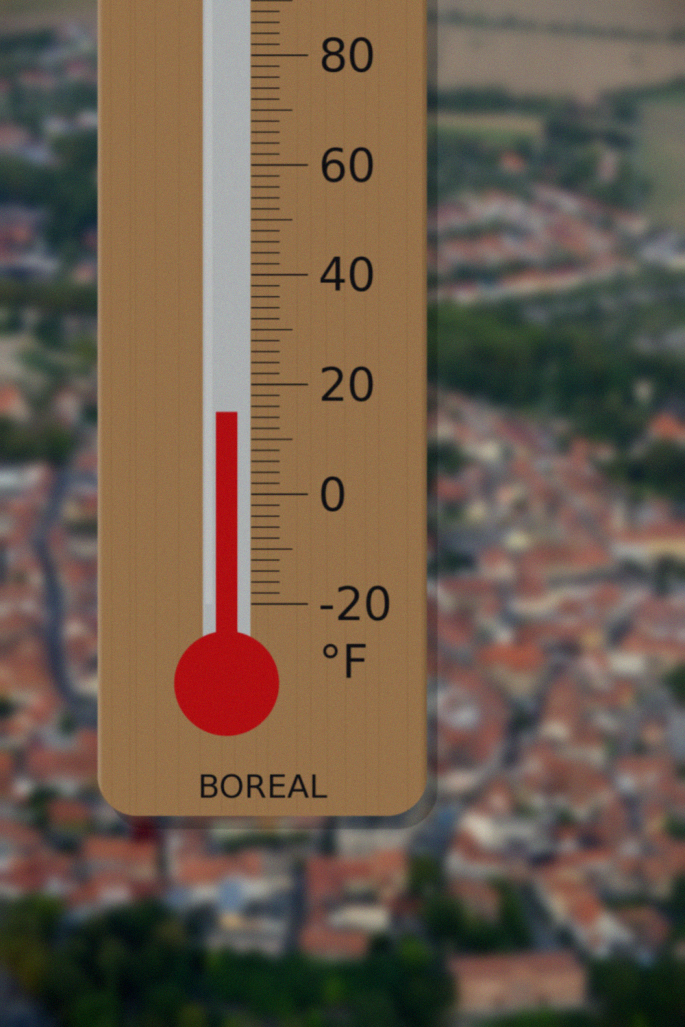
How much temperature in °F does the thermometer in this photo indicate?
15 °F
